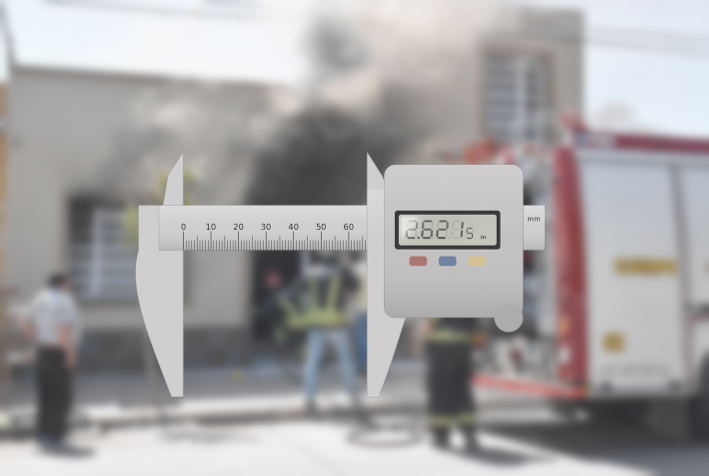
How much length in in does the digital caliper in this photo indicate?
2.6215 in
